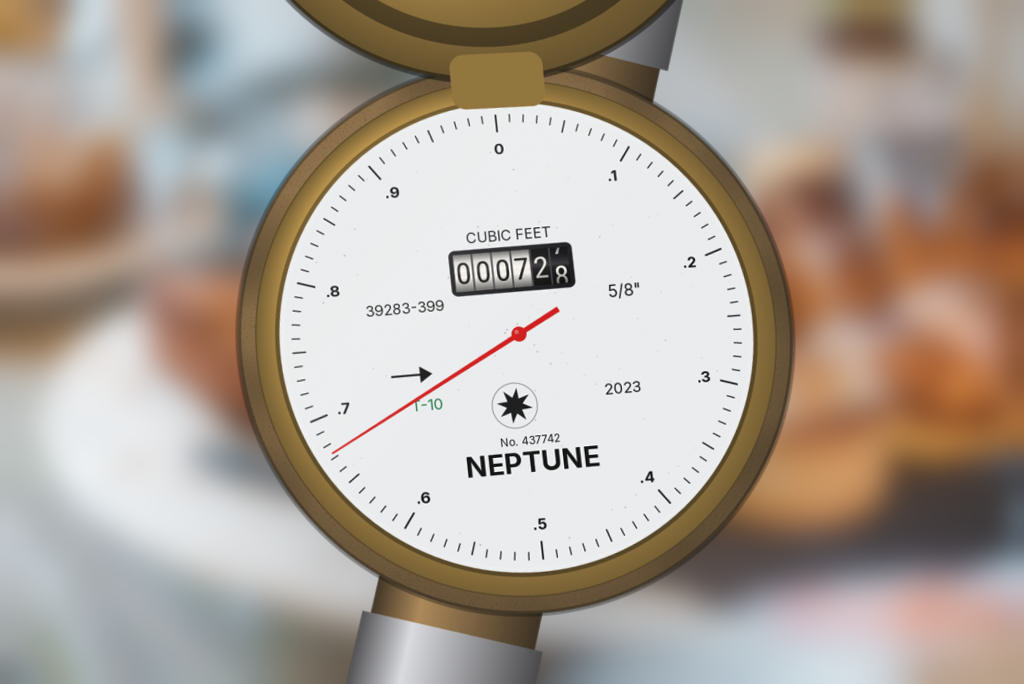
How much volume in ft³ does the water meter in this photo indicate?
727.67 ft³
